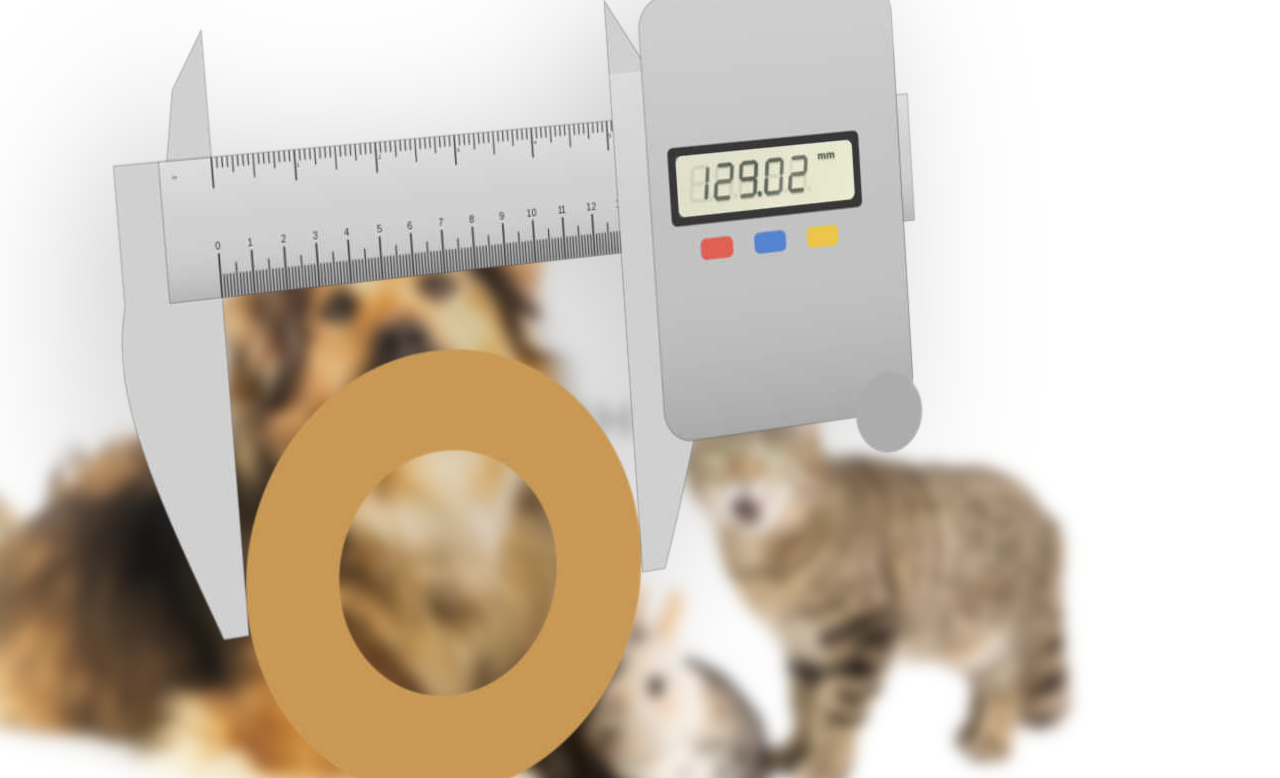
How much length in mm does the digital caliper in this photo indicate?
129.02 mm
